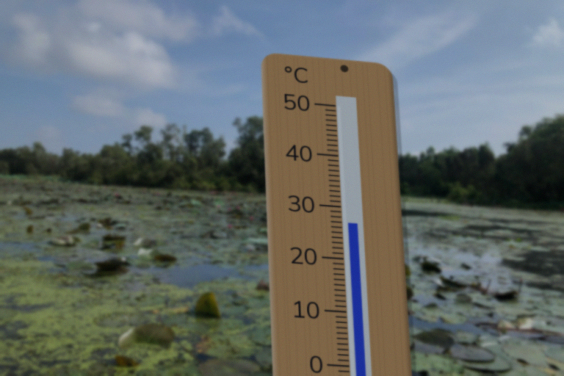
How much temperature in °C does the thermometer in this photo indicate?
27 °C
